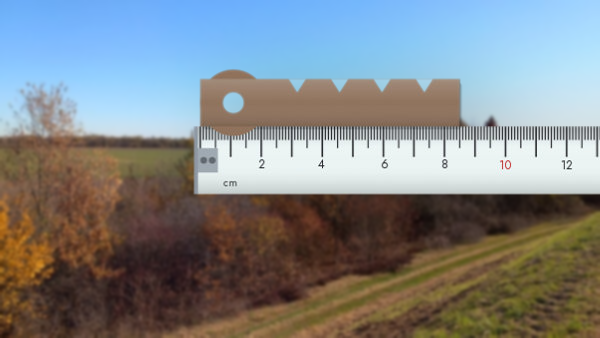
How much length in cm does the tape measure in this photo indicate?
8.5 cm
